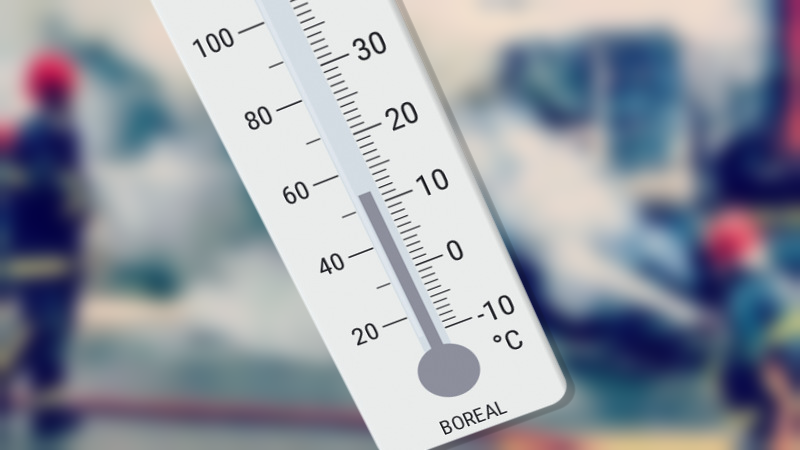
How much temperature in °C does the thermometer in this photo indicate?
12 °C
